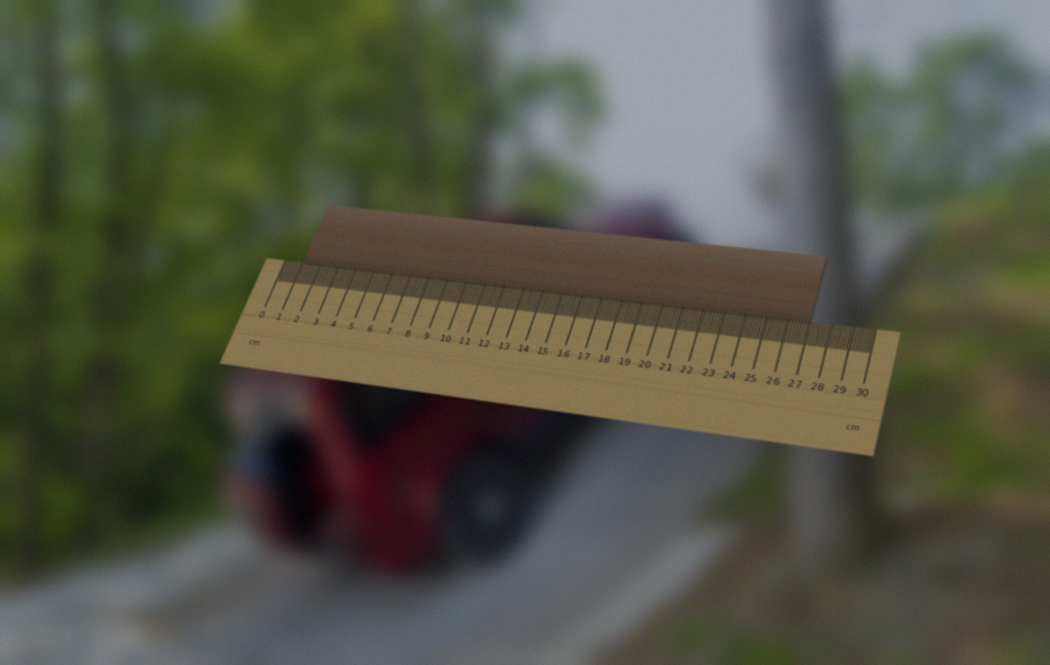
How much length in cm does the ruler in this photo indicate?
26 cm
